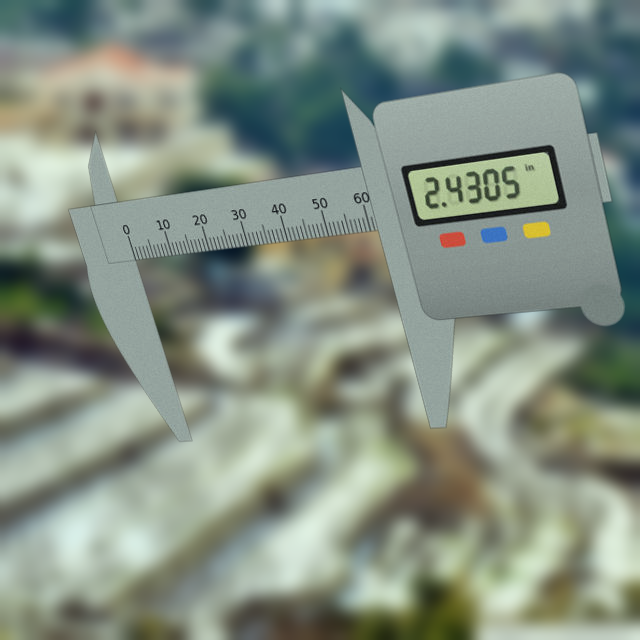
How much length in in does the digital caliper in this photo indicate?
2.4305 in
